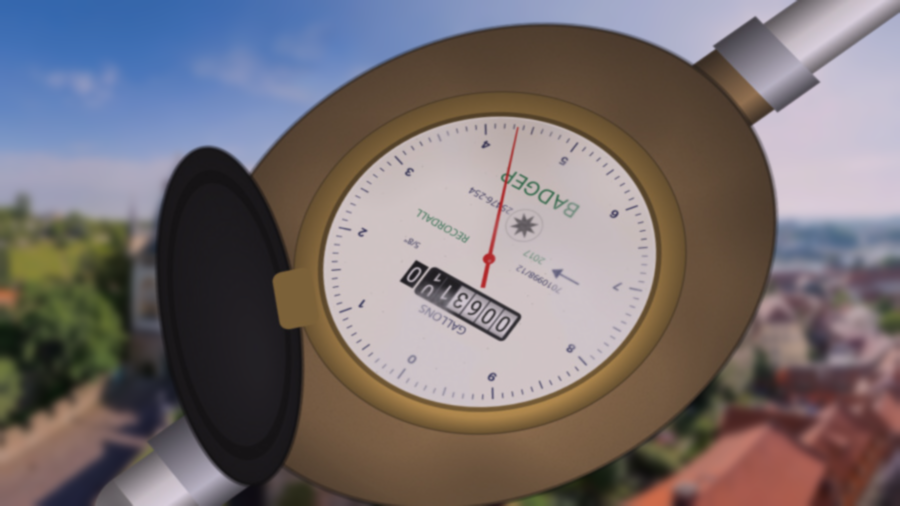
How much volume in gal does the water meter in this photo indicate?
63104.3 gal
